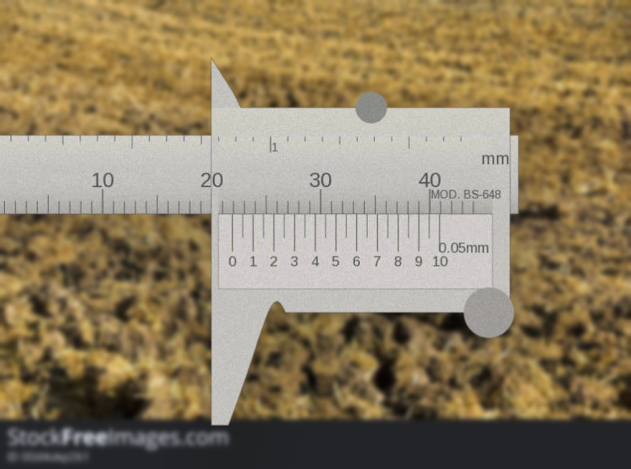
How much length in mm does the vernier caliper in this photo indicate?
21.9 mm
